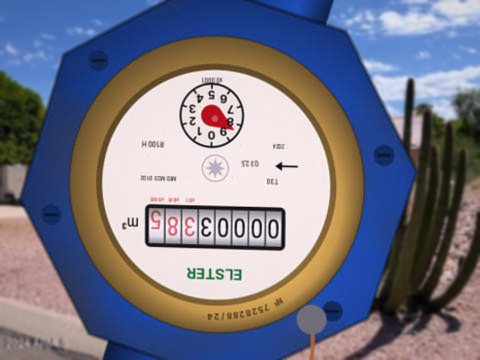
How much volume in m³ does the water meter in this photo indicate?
3.3848 m³
